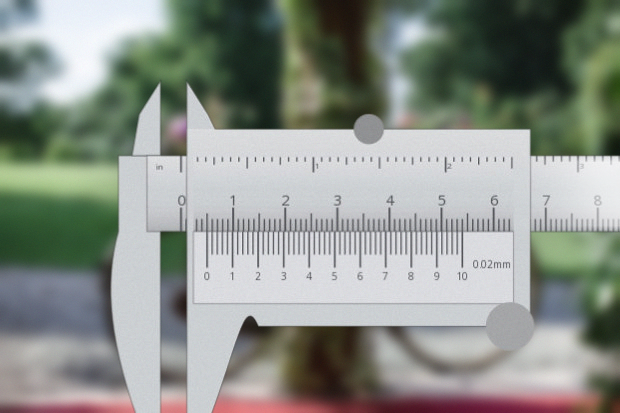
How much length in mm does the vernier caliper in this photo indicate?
5.0 mm
